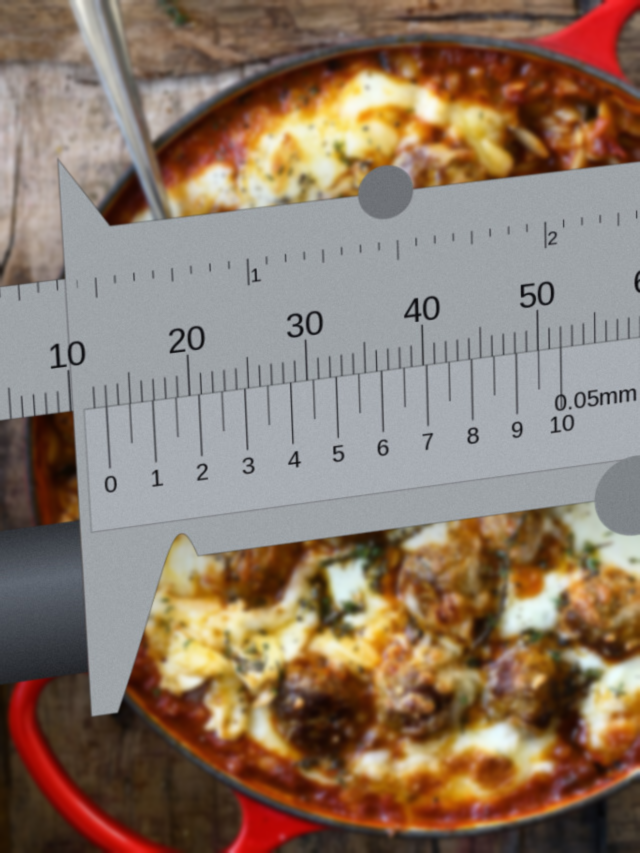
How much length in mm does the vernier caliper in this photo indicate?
13.0 mm
